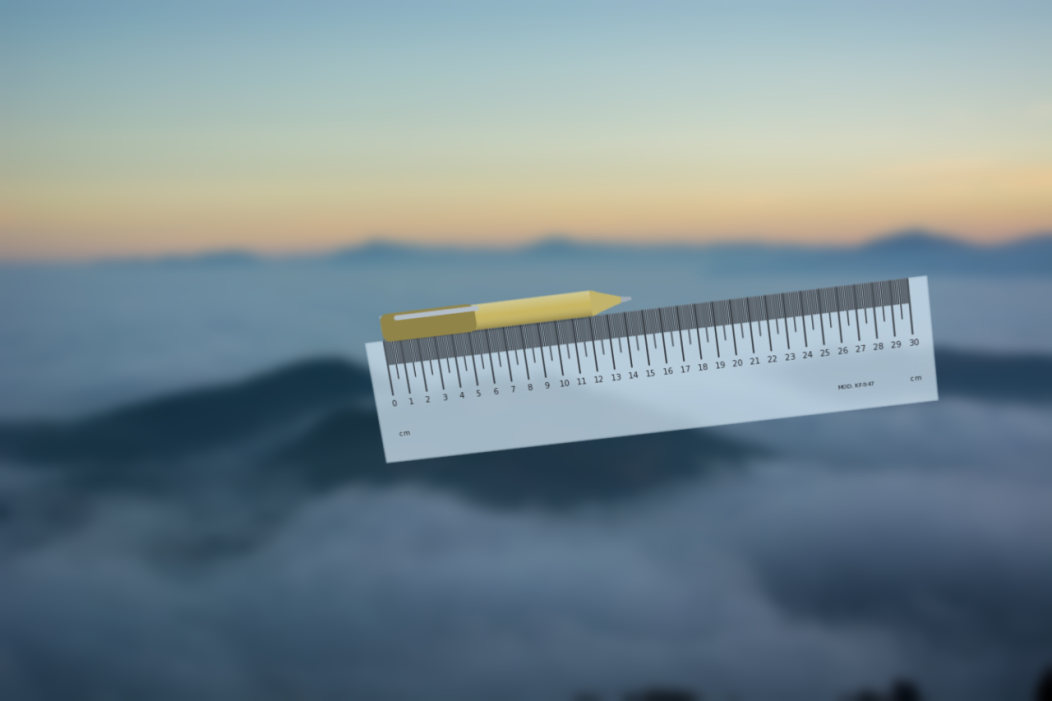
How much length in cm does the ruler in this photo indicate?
14.5 cm
